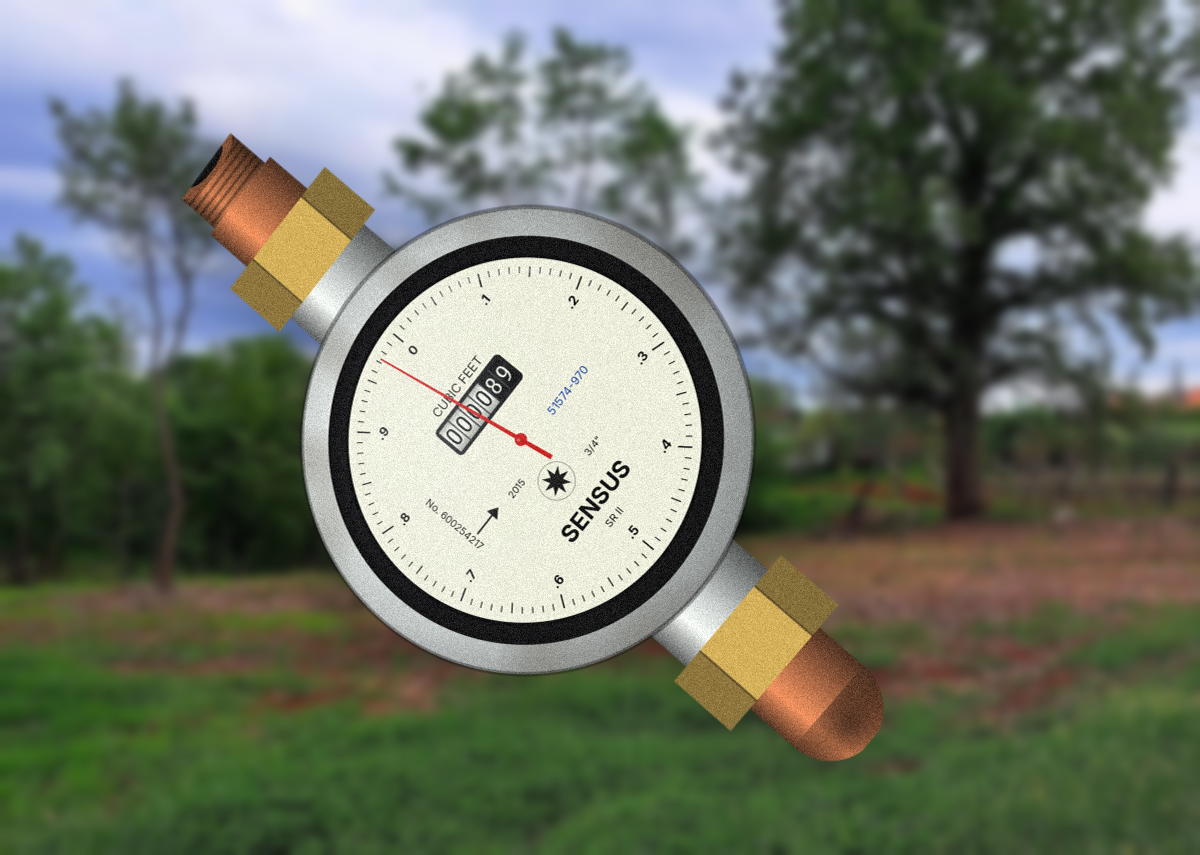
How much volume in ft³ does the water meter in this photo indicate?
88.97 ft³
